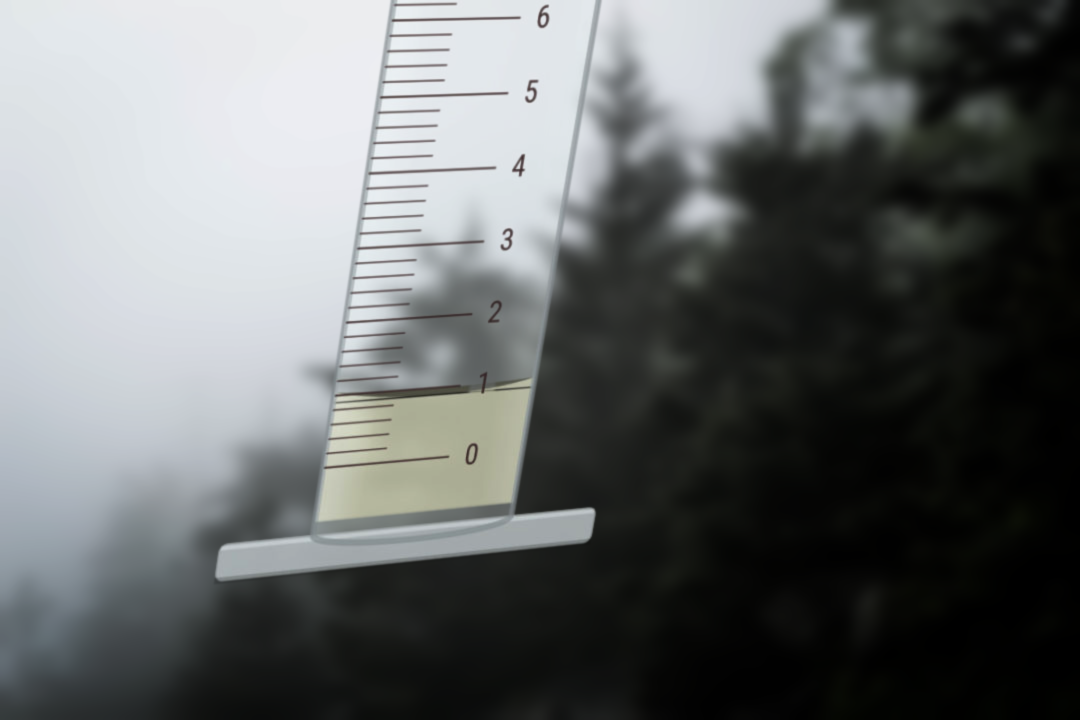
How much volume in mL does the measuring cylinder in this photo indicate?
0.9 mL
